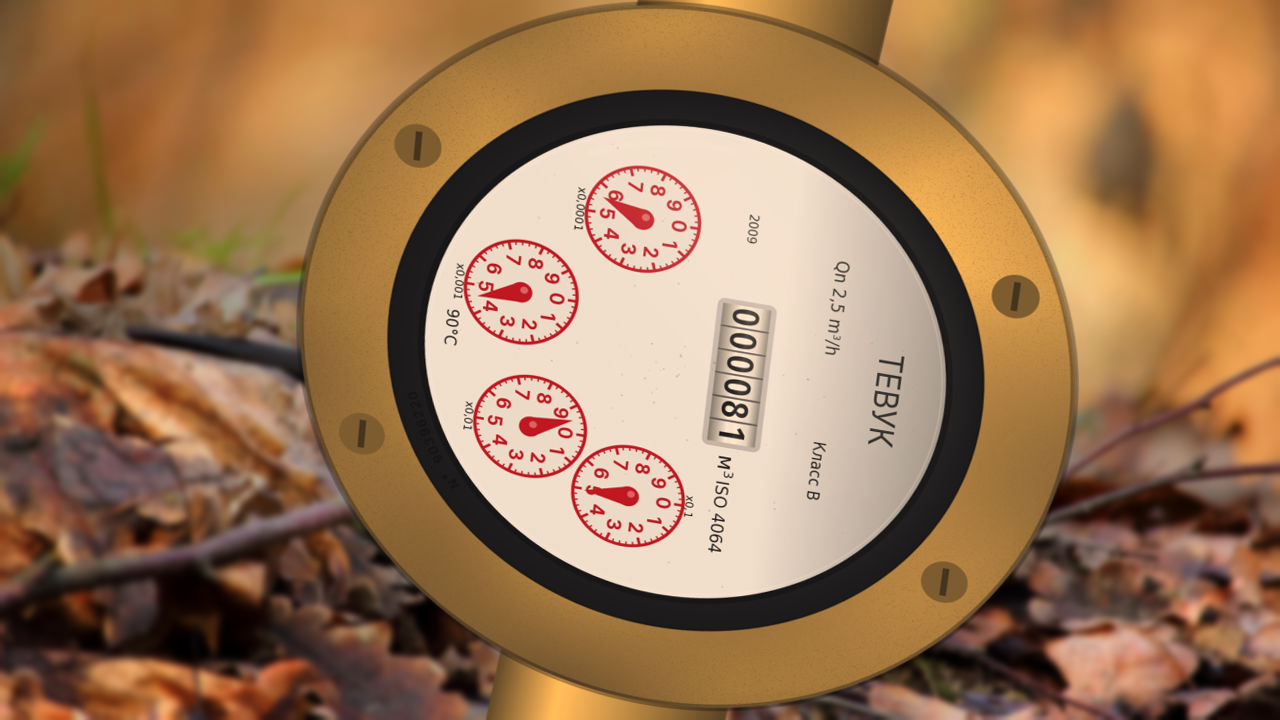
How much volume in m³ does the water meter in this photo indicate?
81.4945 m³
